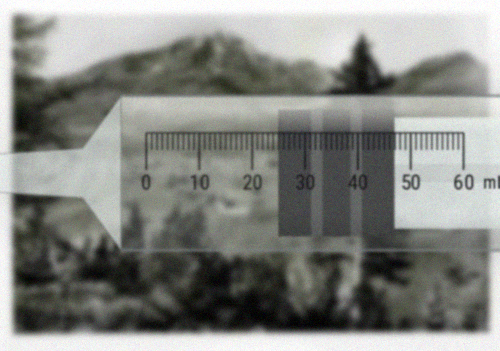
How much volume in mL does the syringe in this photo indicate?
25 mL
